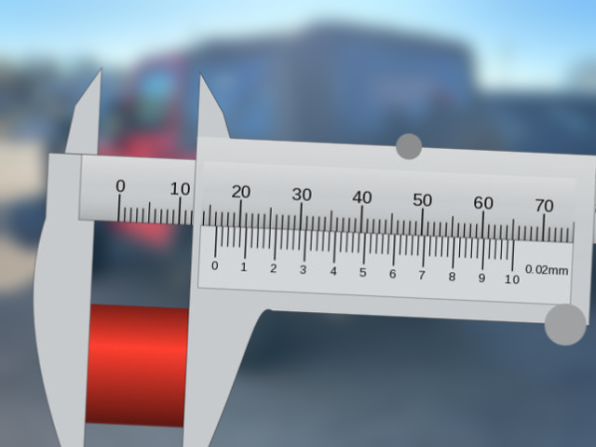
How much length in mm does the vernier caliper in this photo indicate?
16.2 mm
